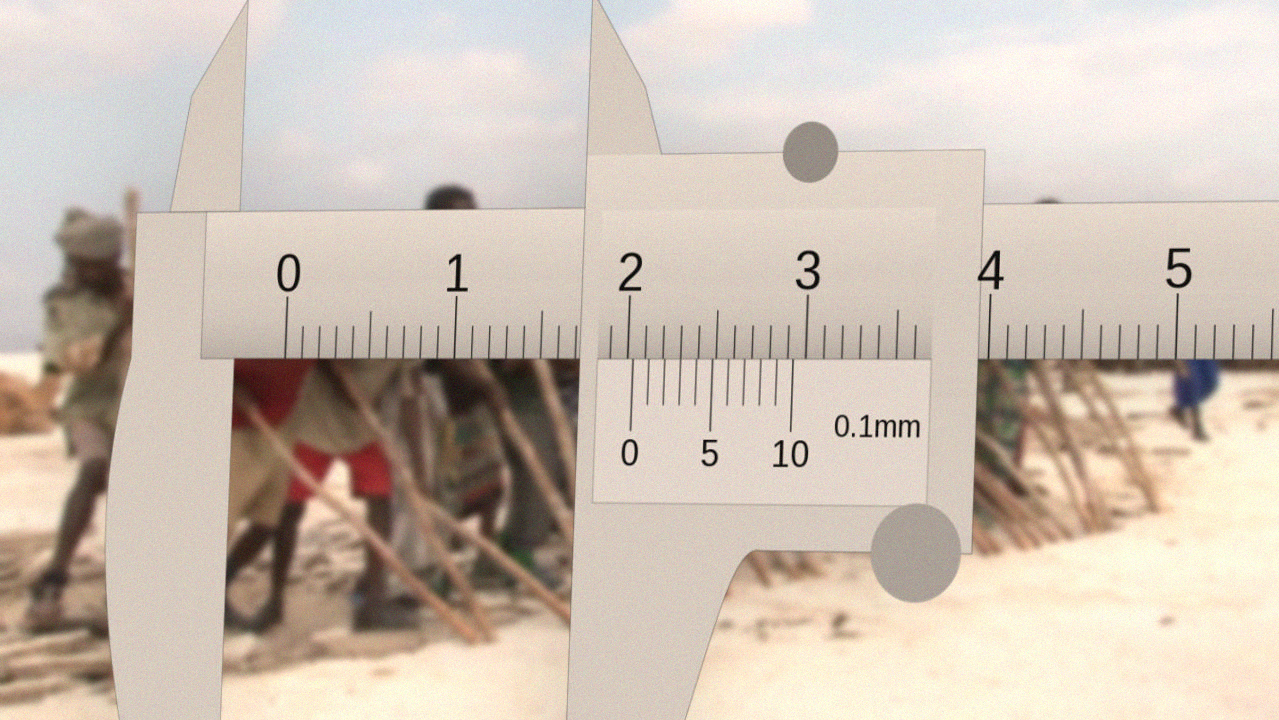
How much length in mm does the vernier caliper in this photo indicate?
20.3 mm
